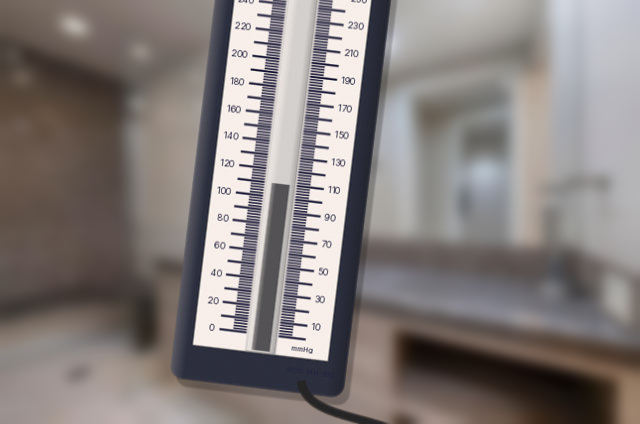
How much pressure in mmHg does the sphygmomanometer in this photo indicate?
110 mmHg
